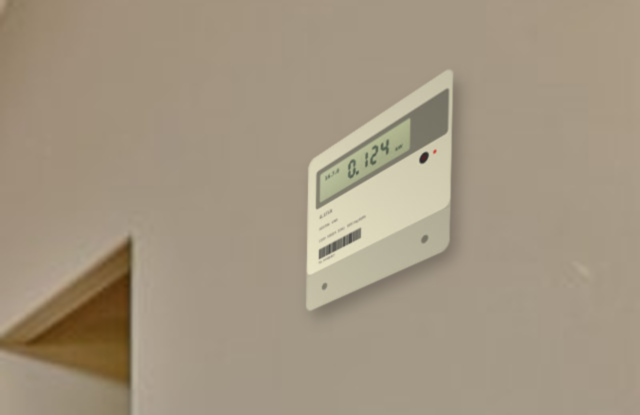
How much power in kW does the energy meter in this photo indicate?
0.124 kW
